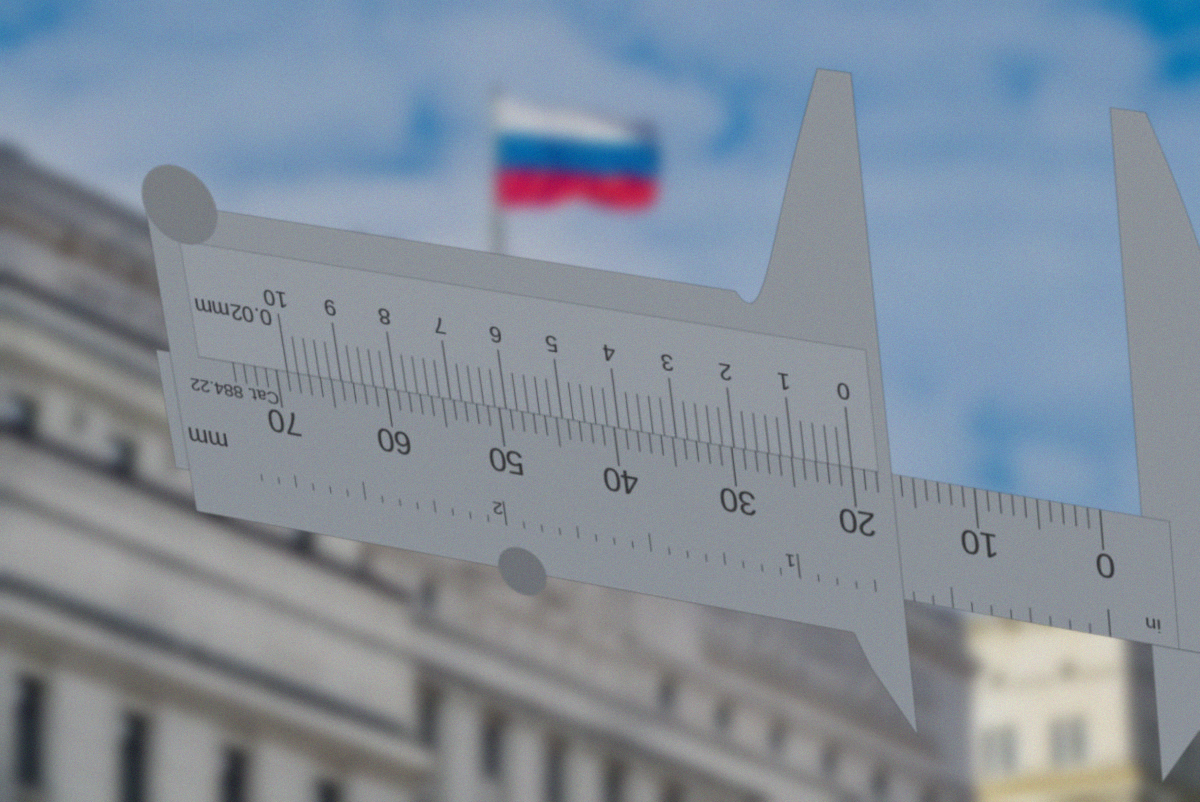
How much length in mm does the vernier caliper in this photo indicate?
20.0 mm
